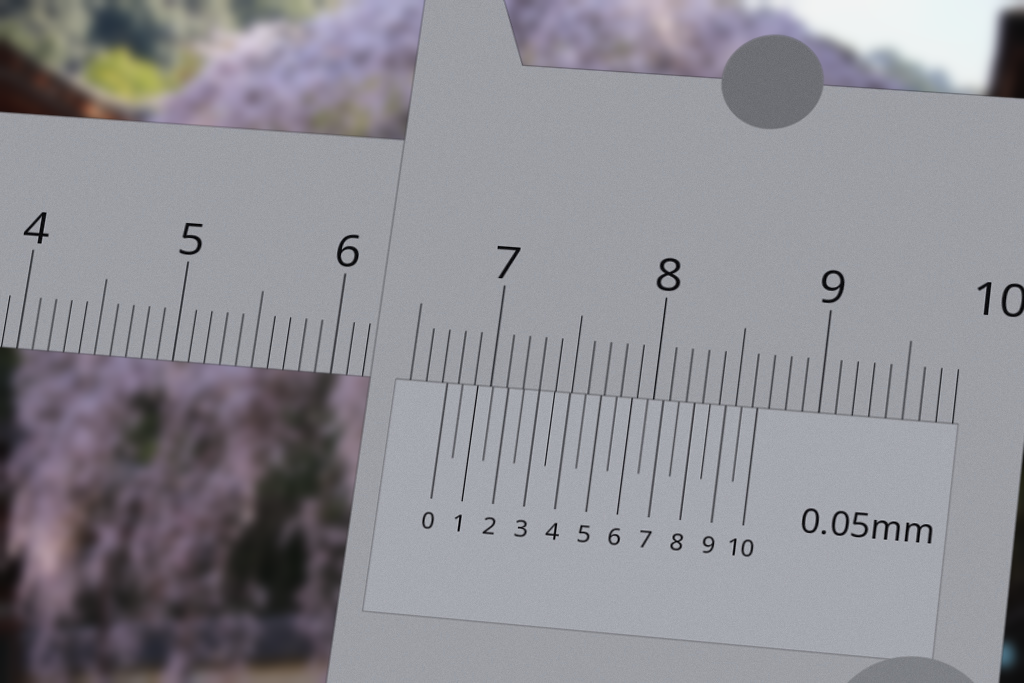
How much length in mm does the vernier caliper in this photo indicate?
67.3 mm
